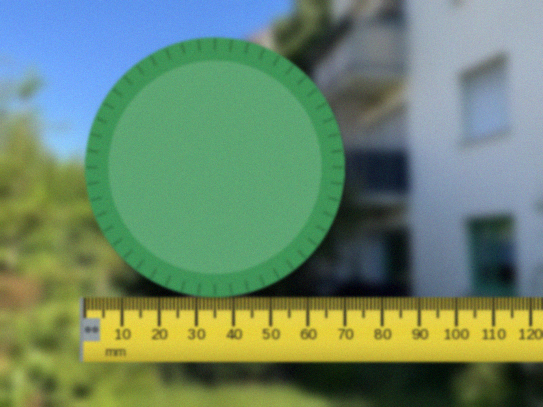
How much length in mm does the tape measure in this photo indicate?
70 mm
